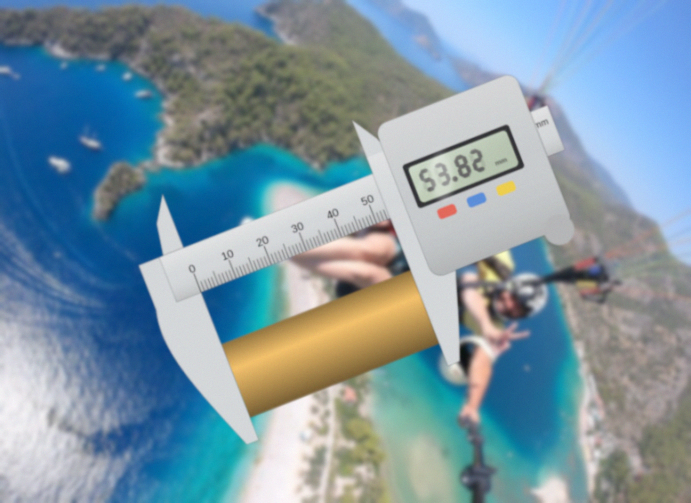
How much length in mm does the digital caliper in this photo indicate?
53.82 mm
